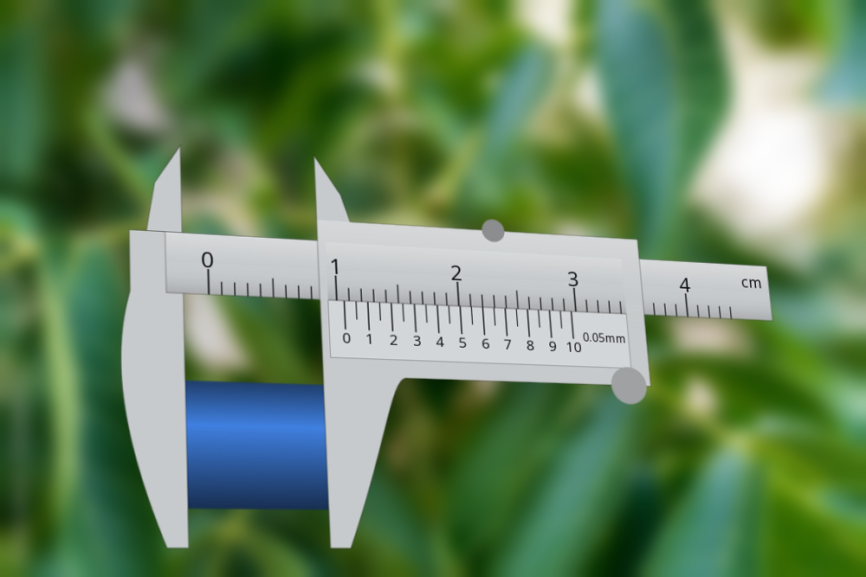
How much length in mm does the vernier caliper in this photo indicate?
10.6 mm
